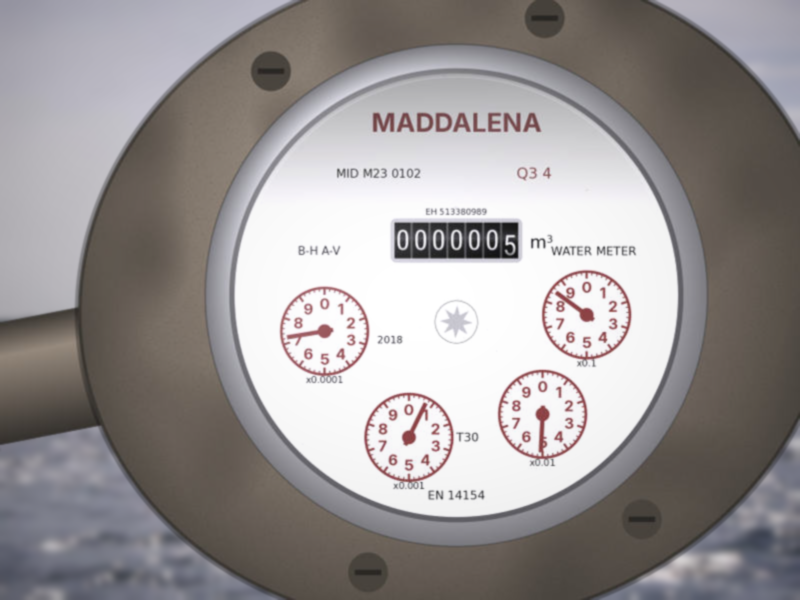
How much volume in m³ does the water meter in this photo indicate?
4.8507 m³
